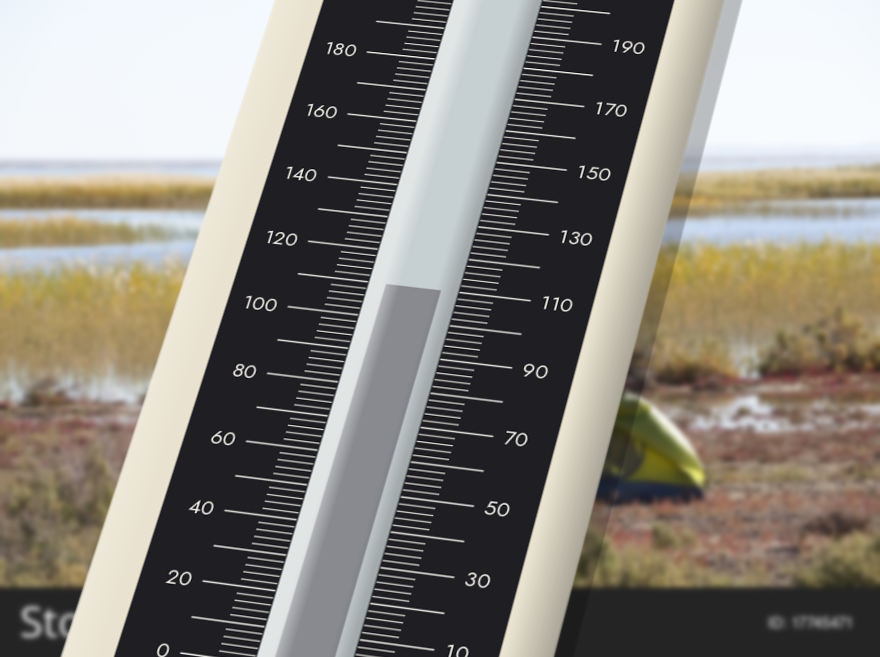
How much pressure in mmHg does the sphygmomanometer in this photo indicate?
110 mmHg
